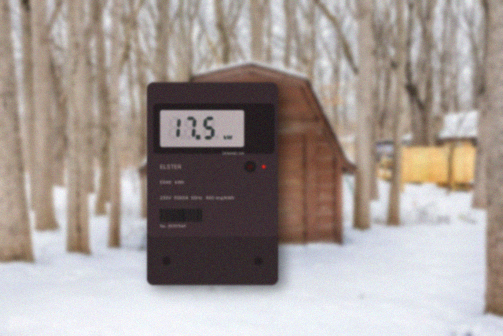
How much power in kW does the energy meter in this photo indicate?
17.5 kW
